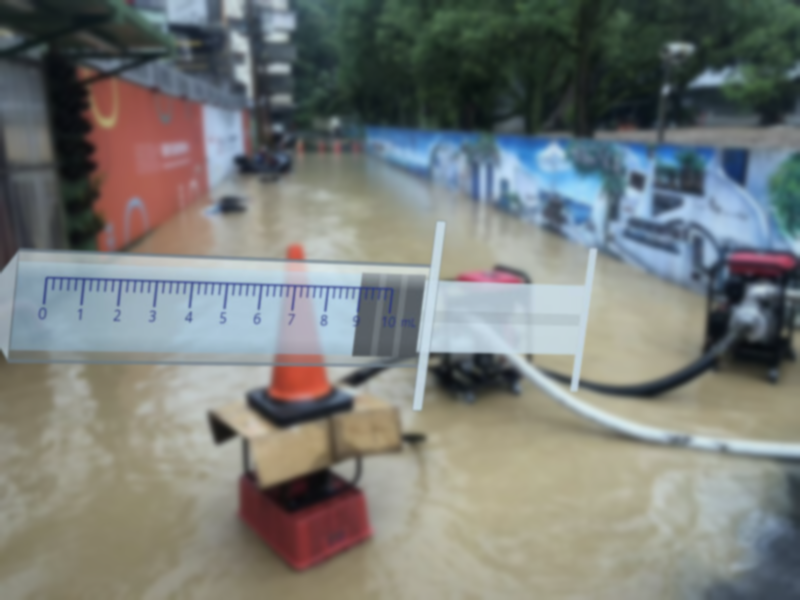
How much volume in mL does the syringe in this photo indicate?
9 mL
